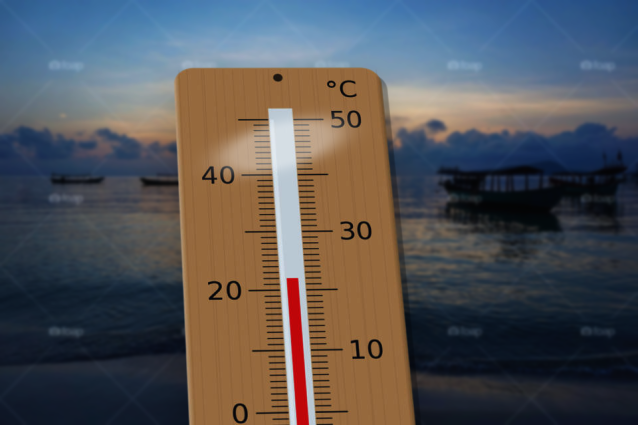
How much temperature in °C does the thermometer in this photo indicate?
22 °C
